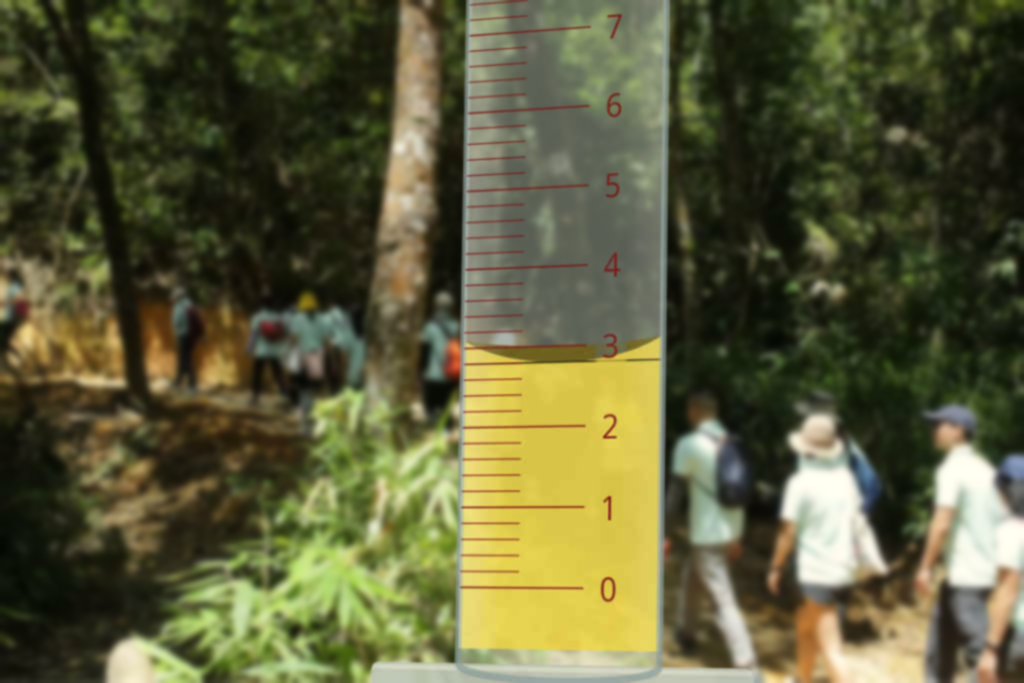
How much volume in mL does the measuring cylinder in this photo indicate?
2.8 mL
